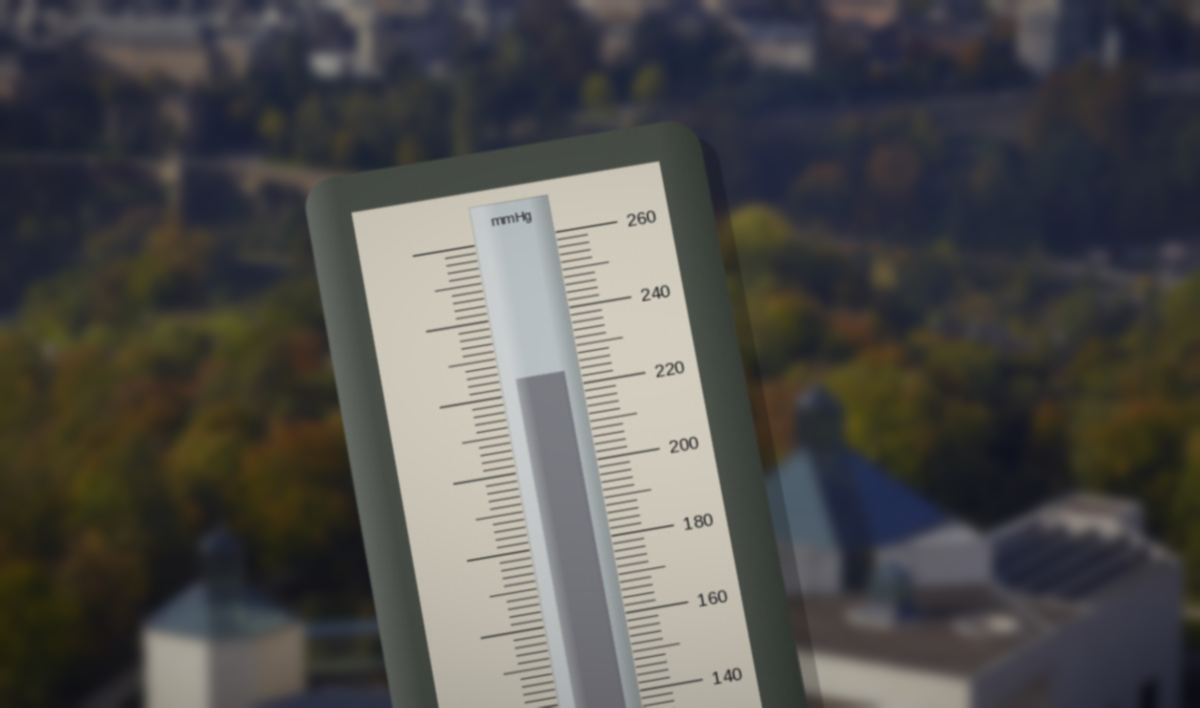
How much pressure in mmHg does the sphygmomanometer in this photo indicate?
224 mmHg
